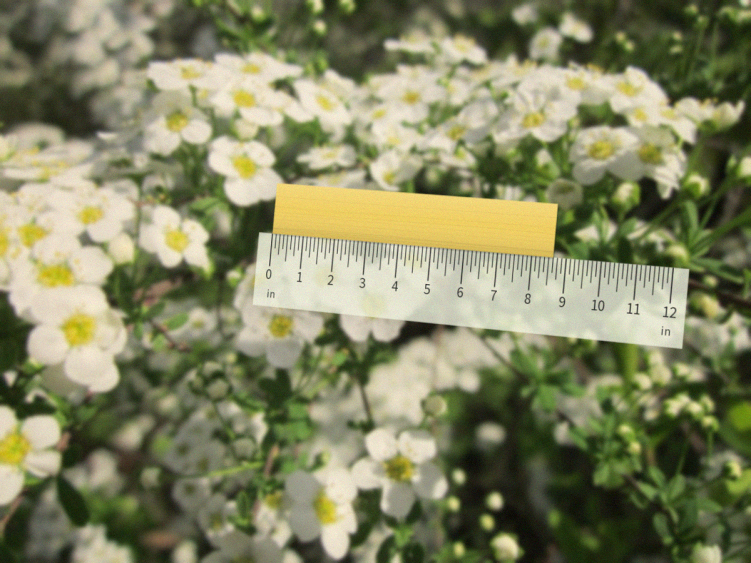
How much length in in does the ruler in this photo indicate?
8.625 in
